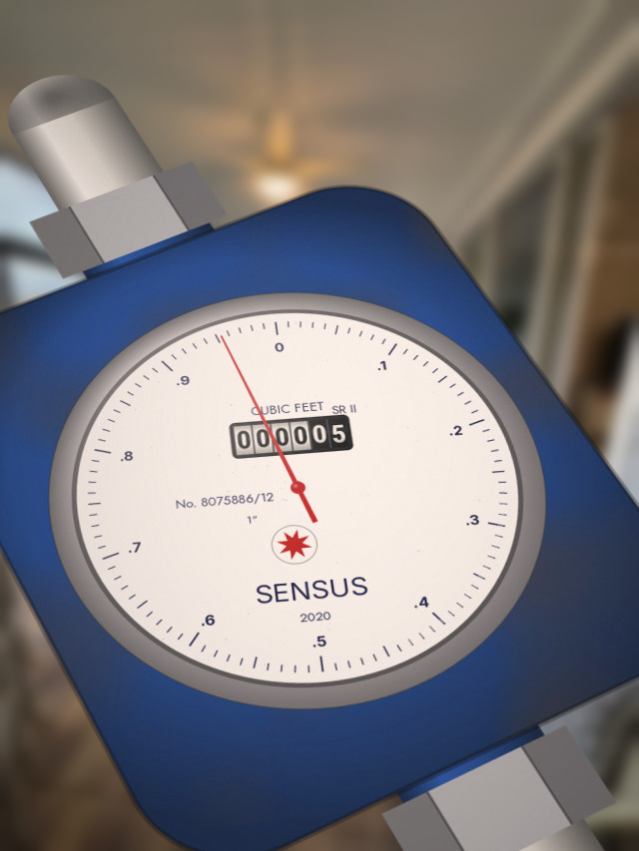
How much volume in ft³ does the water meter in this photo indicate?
4.95 ft³
